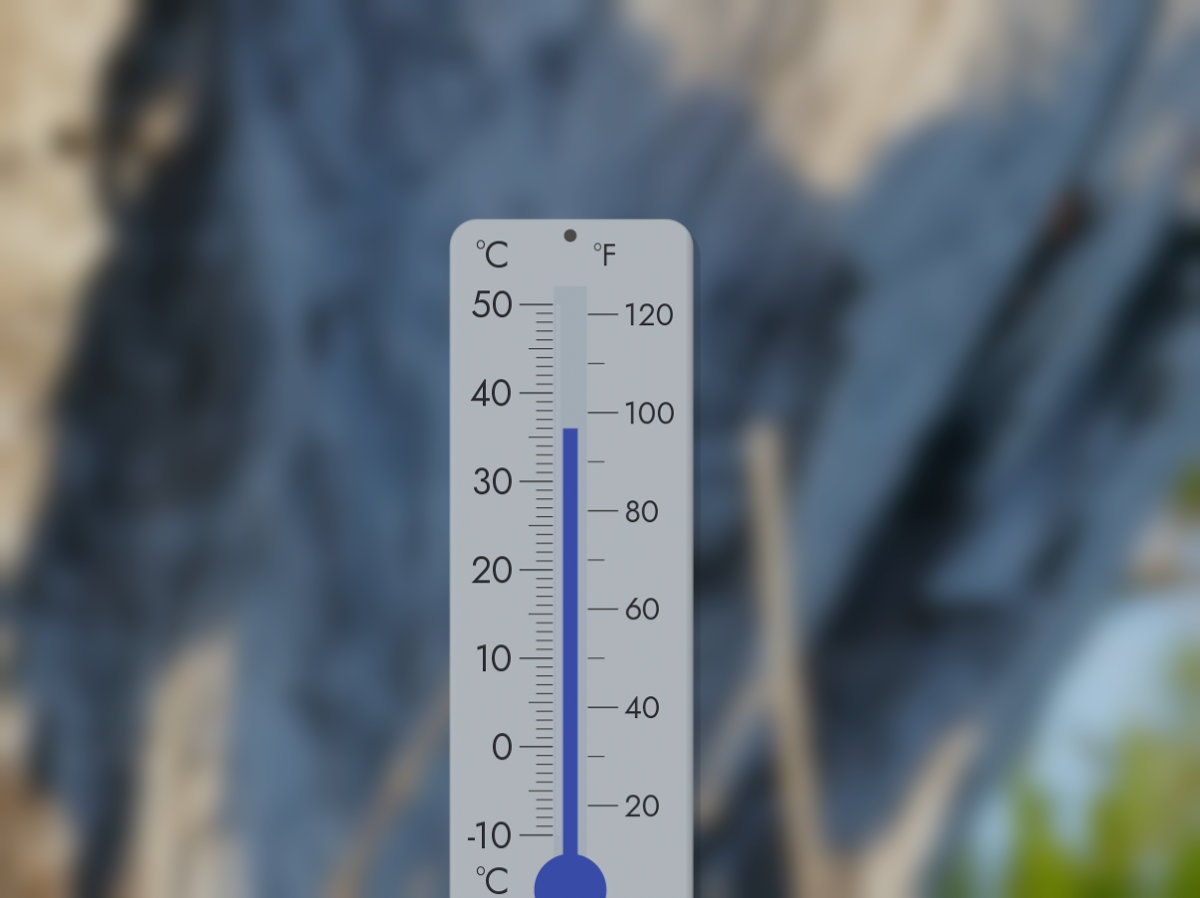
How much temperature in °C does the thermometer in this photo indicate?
36 °C
